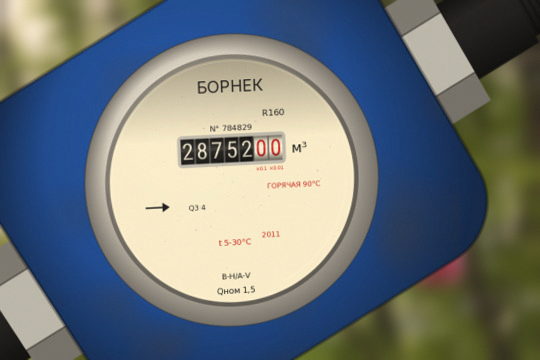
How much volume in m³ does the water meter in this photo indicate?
28752.00 m³
